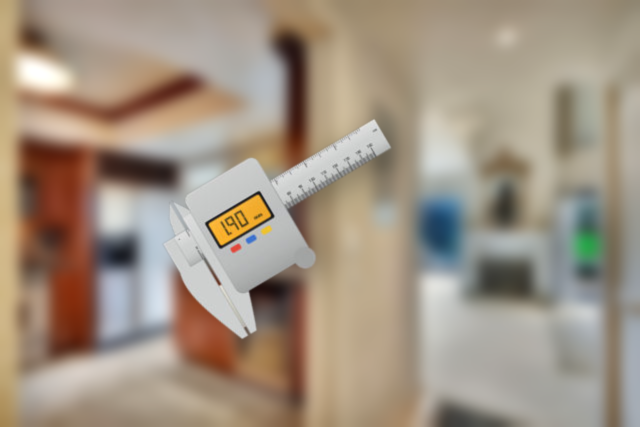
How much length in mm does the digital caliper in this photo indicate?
1.90 mm
